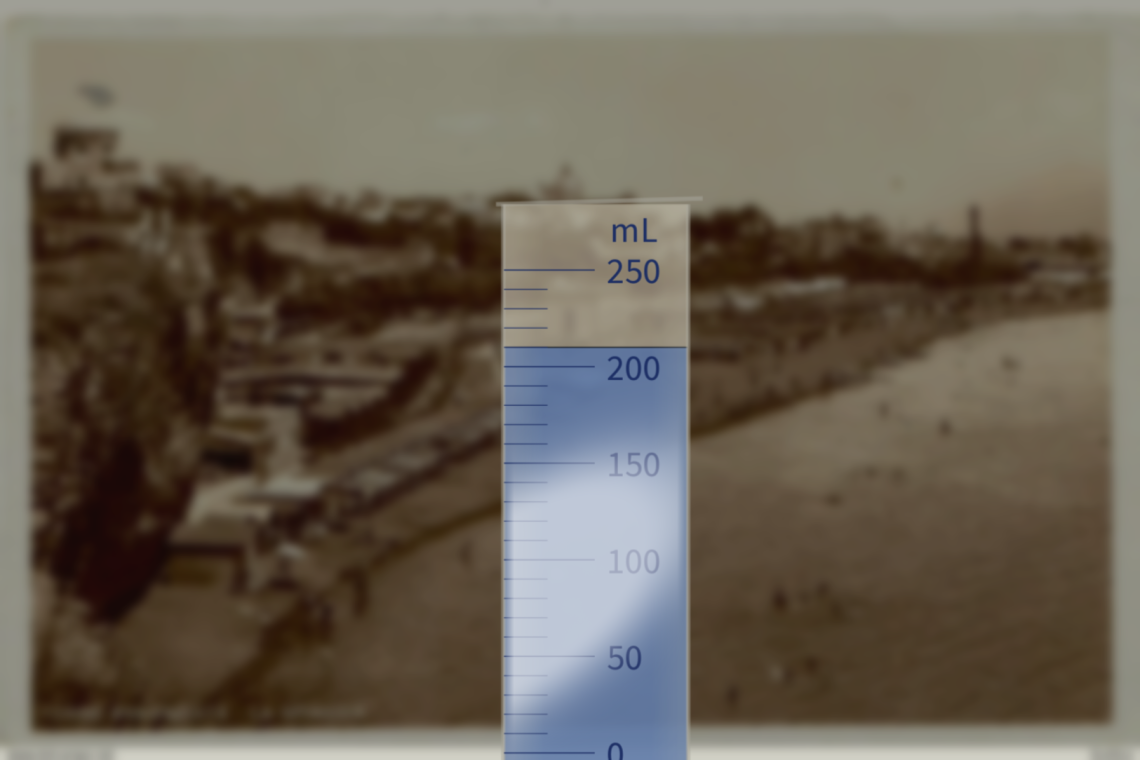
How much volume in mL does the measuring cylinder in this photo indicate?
210 mL
